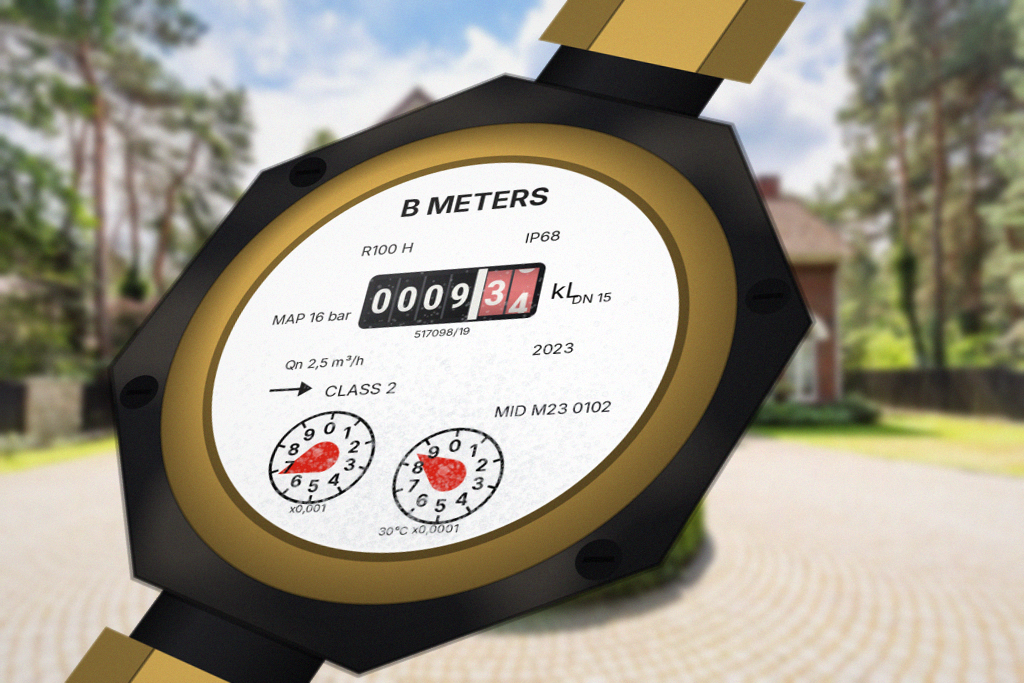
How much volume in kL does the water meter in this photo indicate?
9.3368 kL
